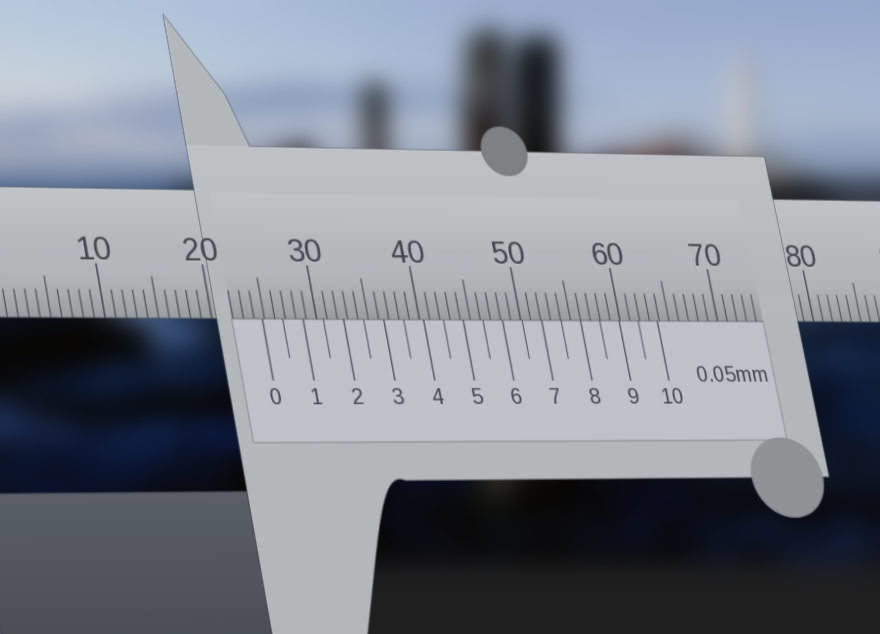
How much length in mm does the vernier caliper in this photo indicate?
24.8 mm
